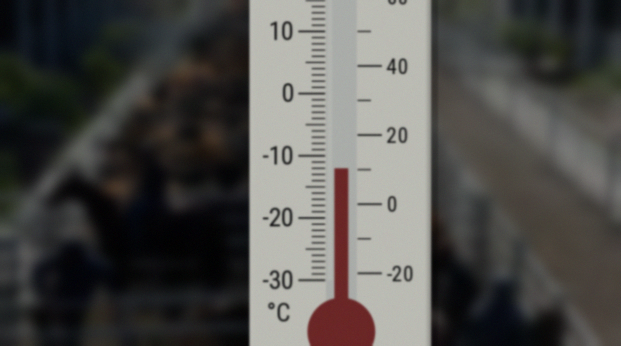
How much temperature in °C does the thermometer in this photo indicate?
-12 °C
